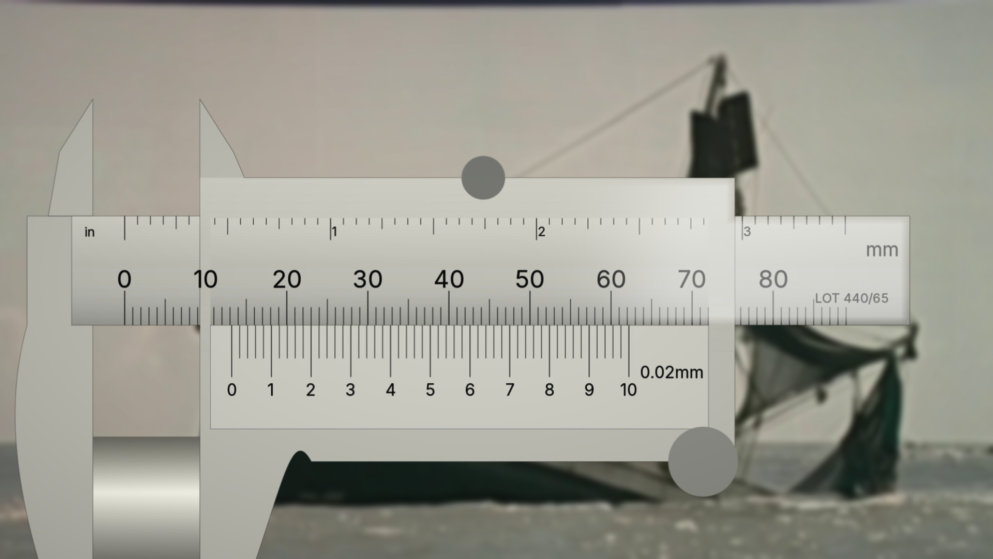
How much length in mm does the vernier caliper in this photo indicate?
13.2 mm
